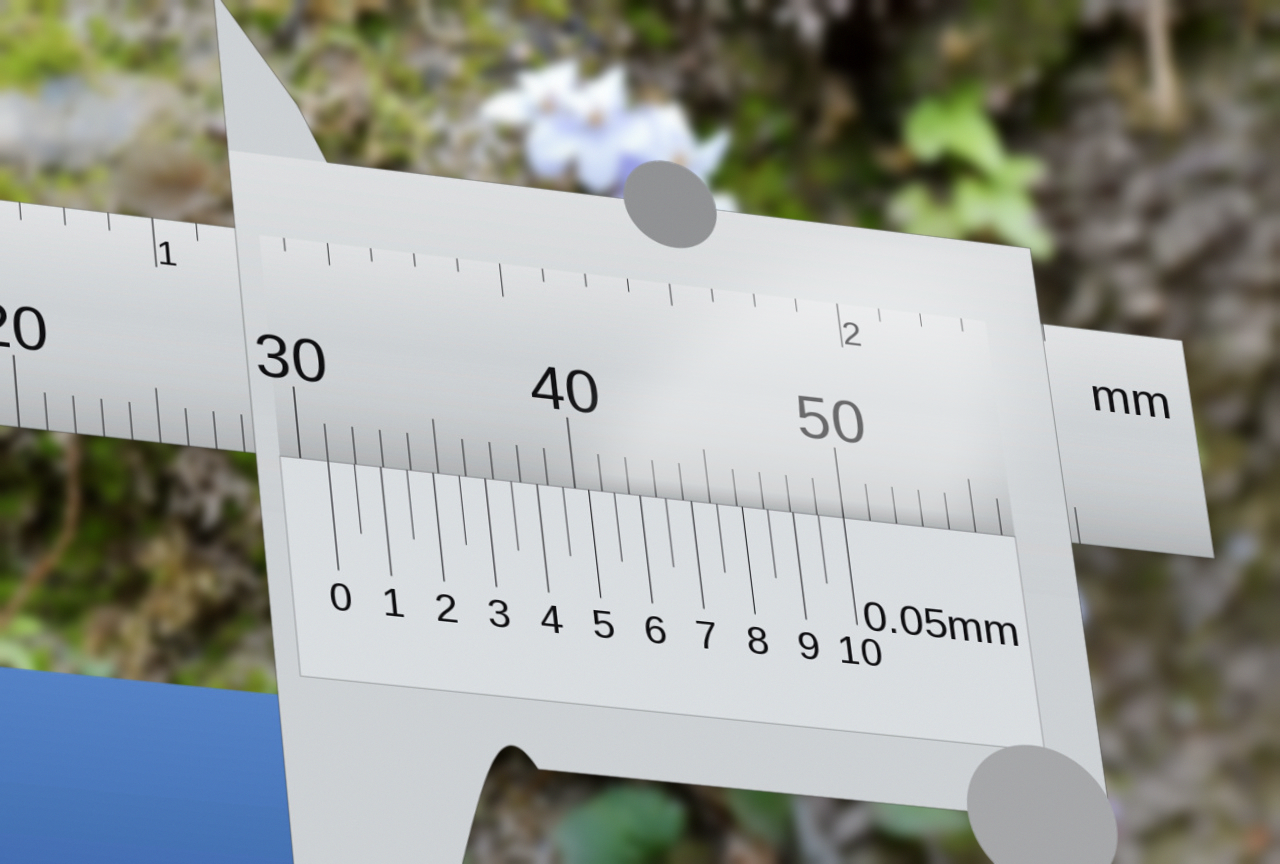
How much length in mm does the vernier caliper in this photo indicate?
31.00 mm
